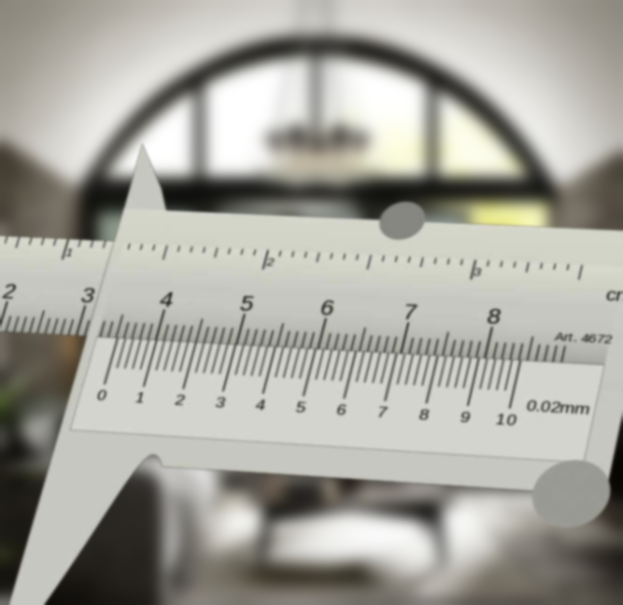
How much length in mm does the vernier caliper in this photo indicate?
35.2 mm
